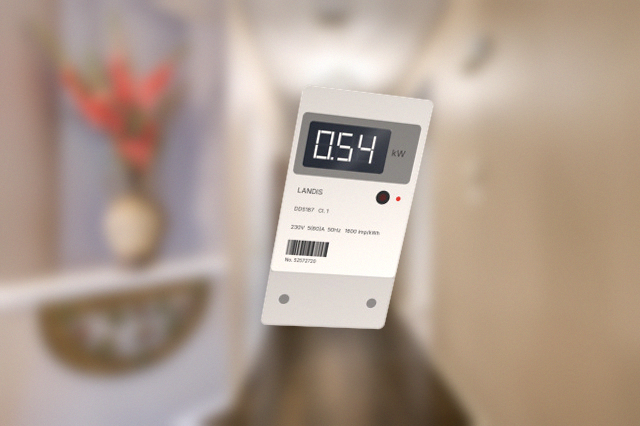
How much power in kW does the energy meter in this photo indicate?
0.54 kW
